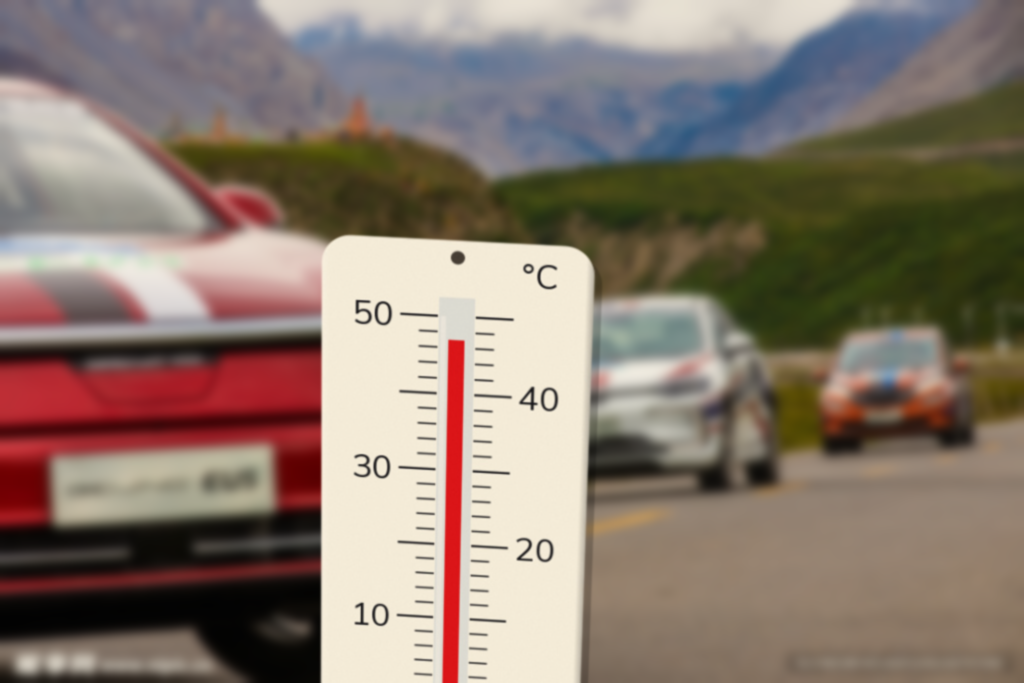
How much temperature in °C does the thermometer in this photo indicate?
47 °C
